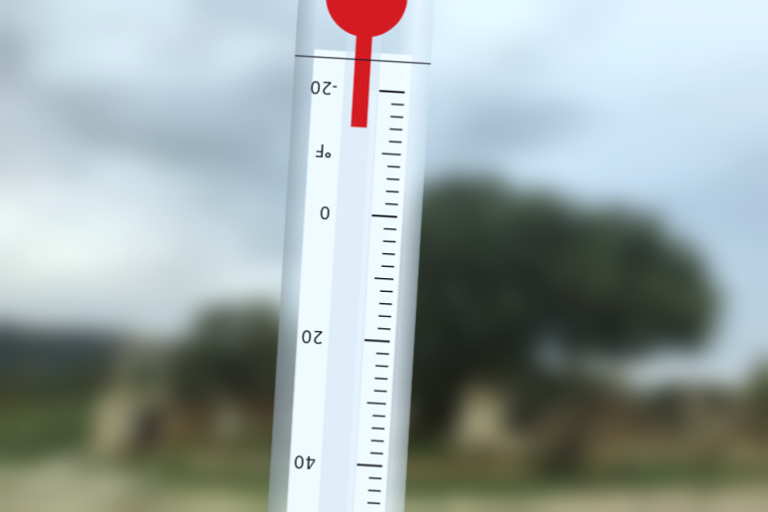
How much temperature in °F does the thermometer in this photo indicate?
-14 °F
